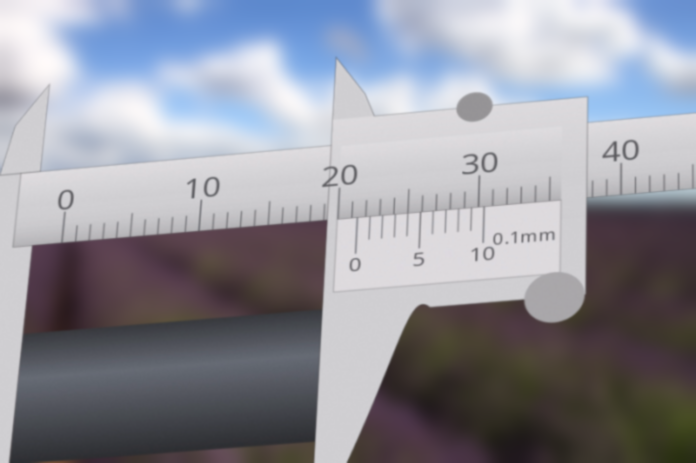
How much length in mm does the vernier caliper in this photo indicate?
21.4 mm
